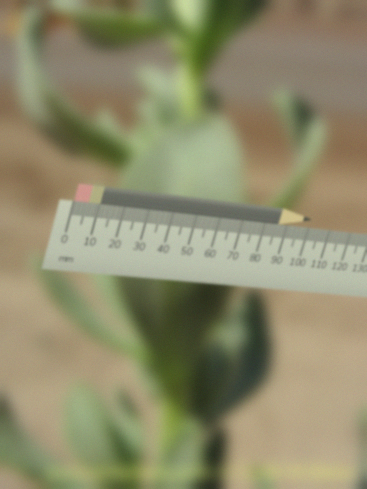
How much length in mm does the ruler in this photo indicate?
100 mm
